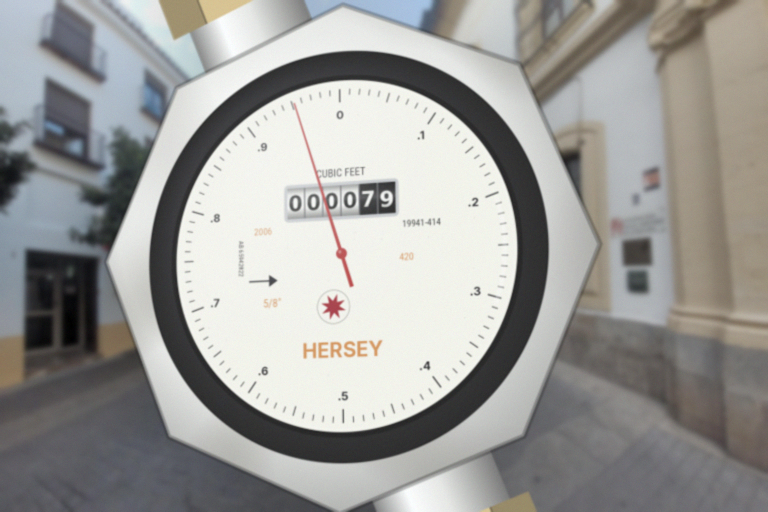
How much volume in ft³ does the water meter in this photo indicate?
78.95 ft³
